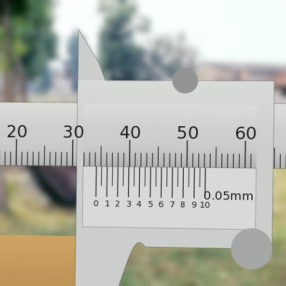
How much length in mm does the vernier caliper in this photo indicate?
34.2 mm
